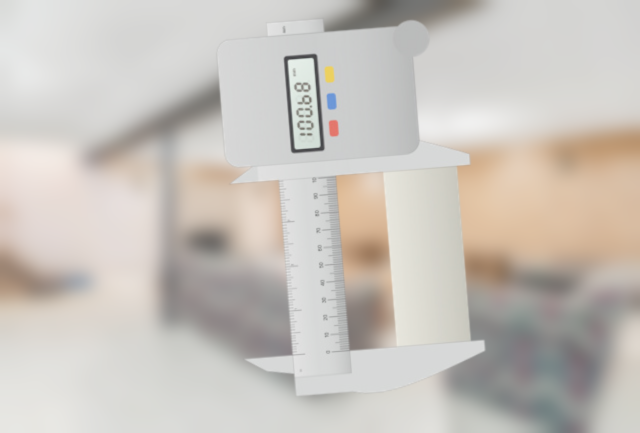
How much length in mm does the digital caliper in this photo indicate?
100.68 mm
